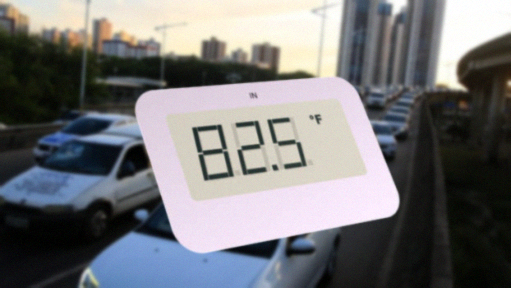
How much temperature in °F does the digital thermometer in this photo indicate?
82.5 °F
